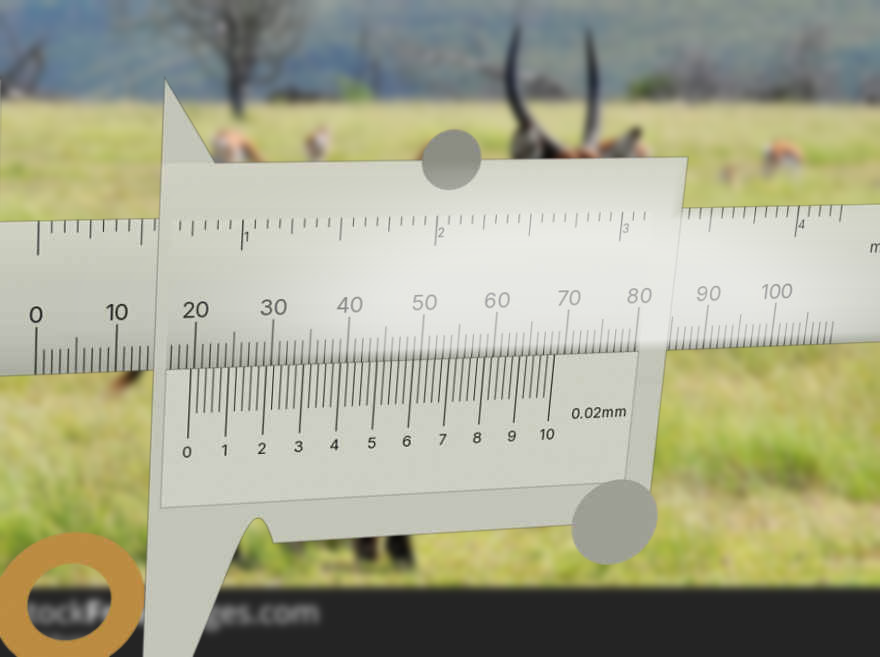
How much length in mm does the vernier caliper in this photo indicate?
19.6 mm
